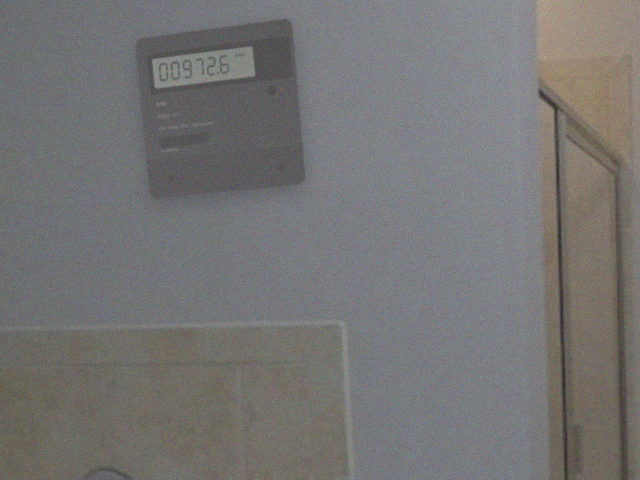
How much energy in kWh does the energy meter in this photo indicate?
972.6 kWh
